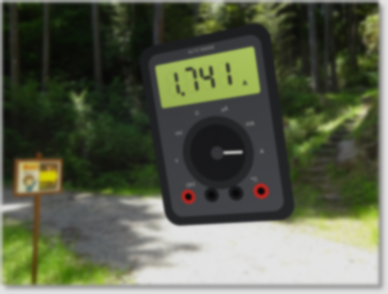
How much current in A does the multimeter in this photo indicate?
1.741 A
